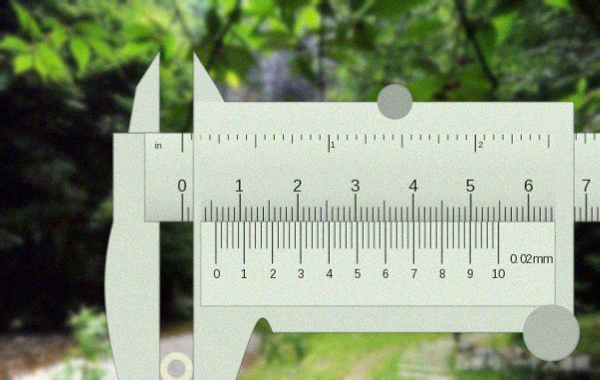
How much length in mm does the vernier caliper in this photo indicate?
5.8 mm
